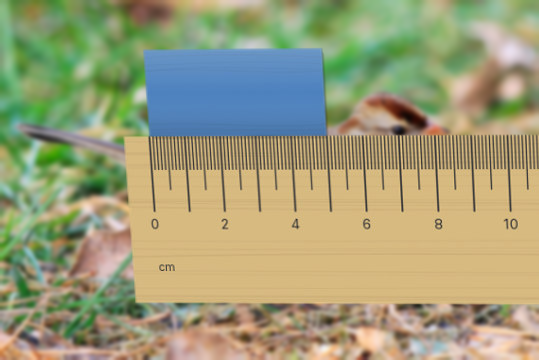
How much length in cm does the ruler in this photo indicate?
5 cm
